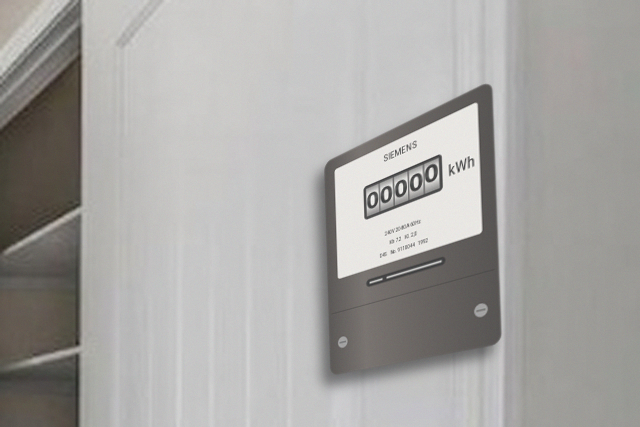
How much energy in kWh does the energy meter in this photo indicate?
0 kWh
